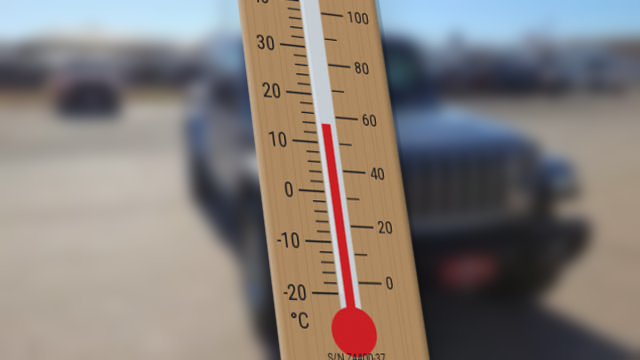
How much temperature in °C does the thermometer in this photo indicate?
14 °C
